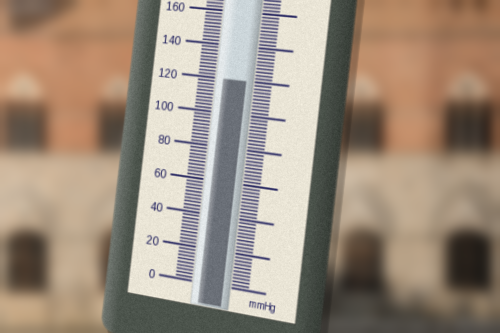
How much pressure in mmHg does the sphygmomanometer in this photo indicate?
120 mmHg
